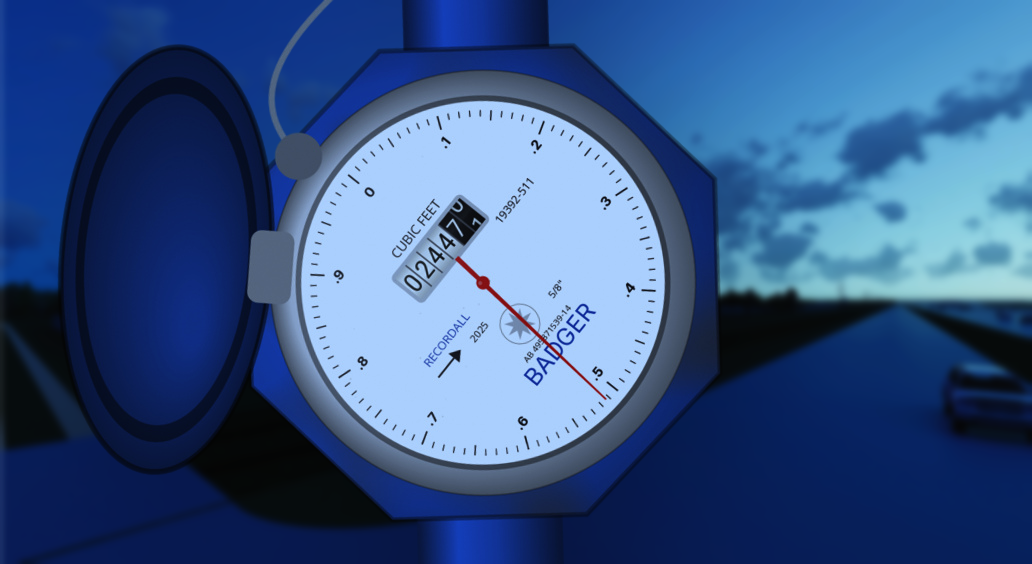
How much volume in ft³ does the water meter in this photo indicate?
24470.51 ft³
